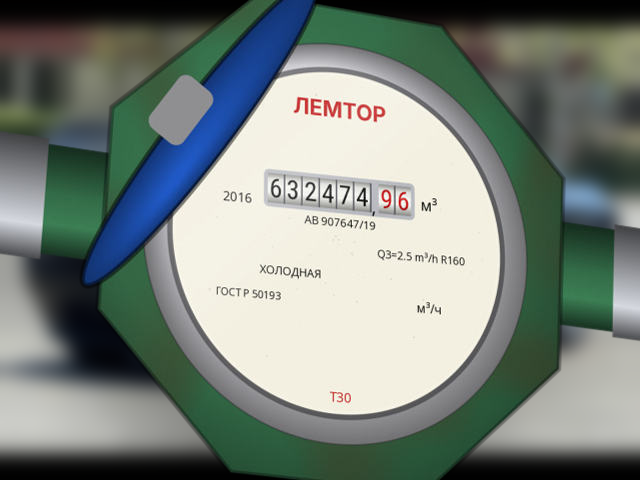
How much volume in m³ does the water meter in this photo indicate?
632474.96 m³
